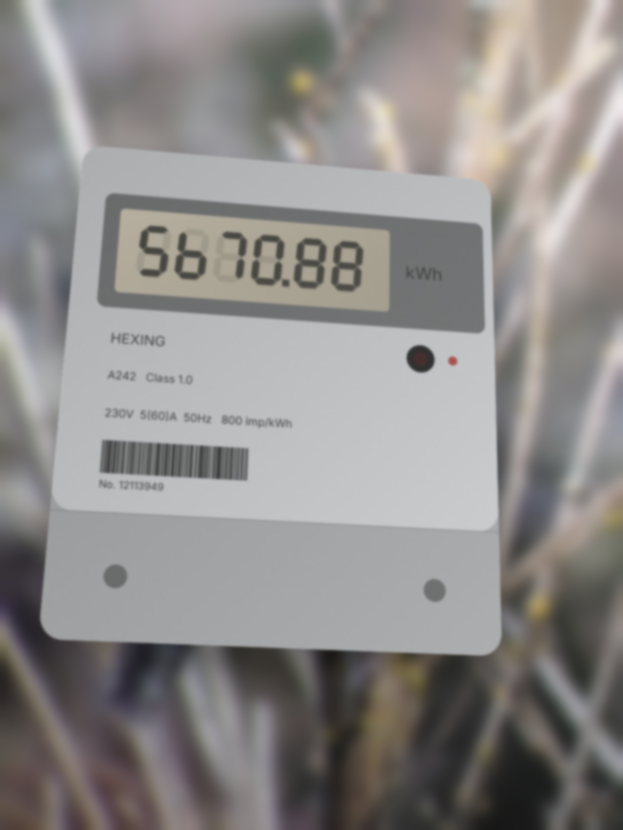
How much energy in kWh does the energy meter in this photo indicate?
5670.88 kWh
